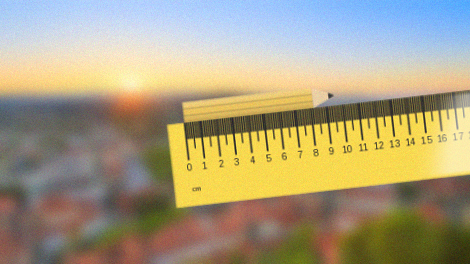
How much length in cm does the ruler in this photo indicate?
9.5 cm
